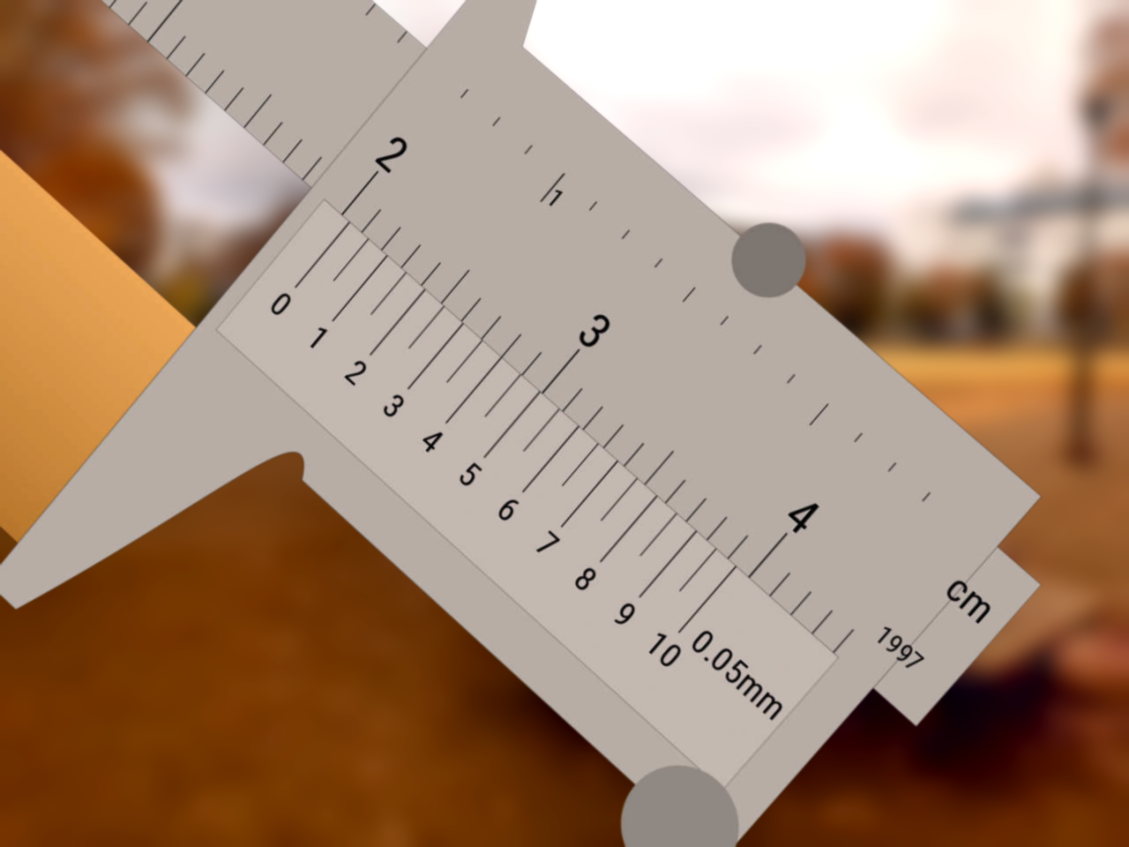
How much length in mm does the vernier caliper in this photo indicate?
20.40 mm
